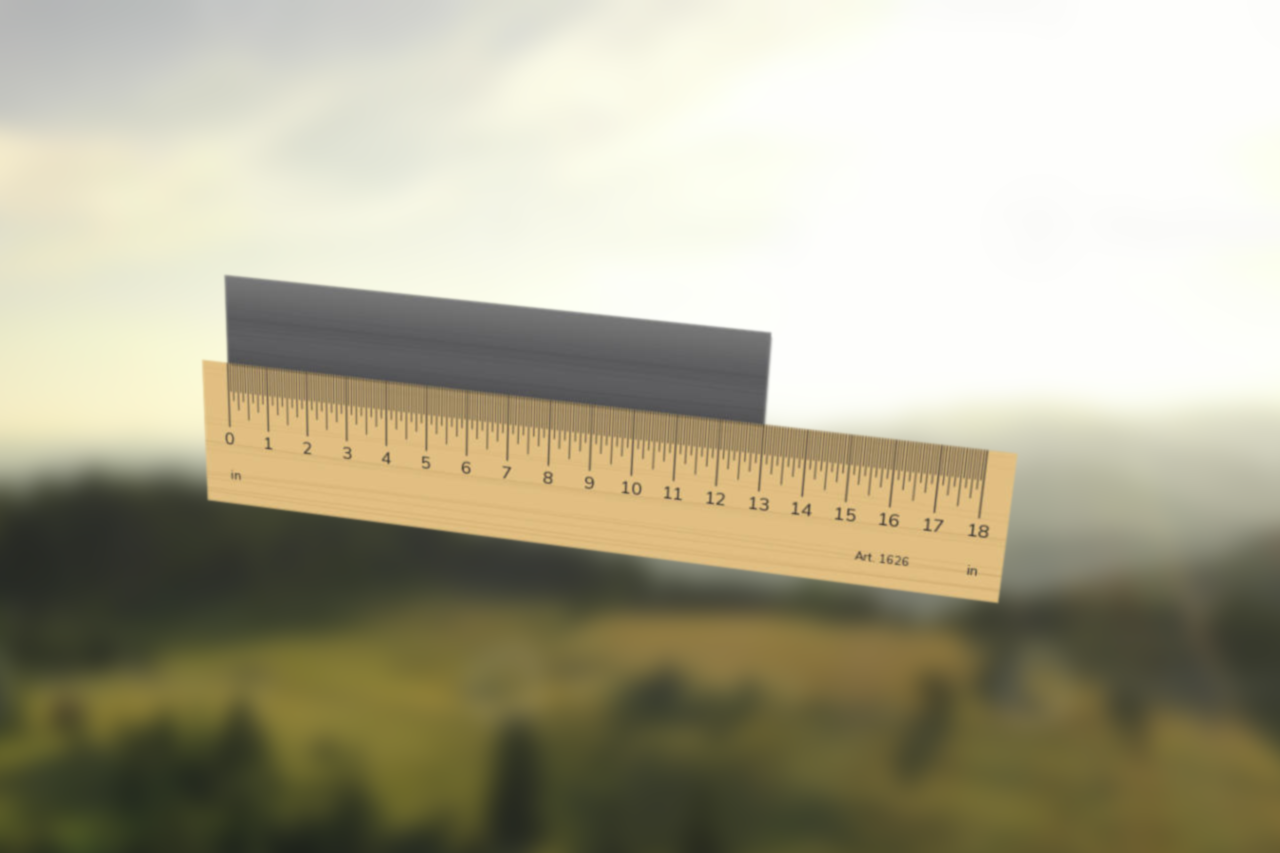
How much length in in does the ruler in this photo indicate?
13 in
